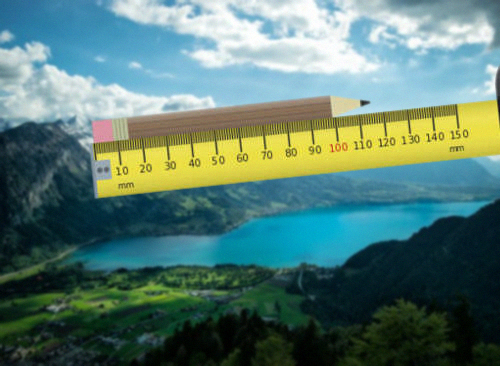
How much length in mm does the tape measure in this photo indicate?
115 mm
